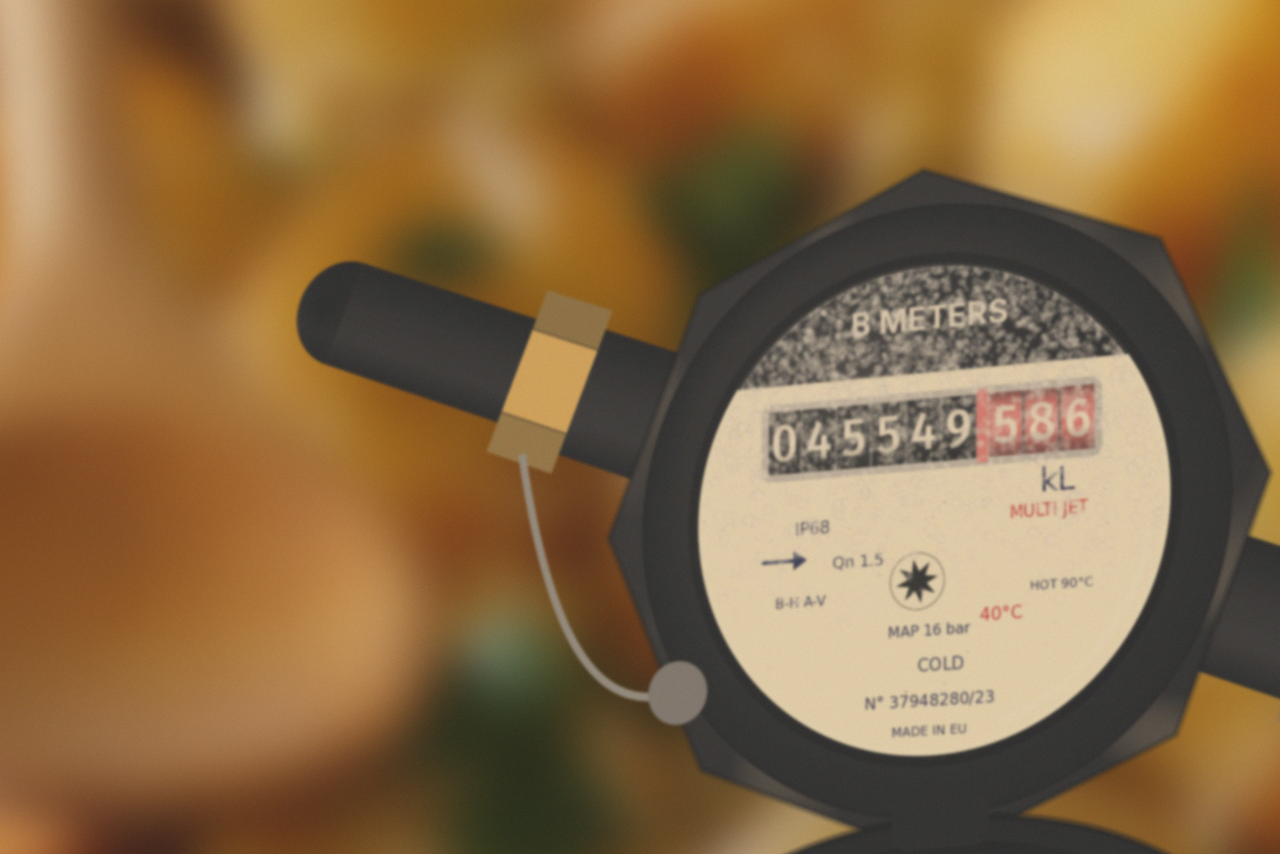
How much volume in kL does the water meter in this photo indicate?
45549.586 kL
